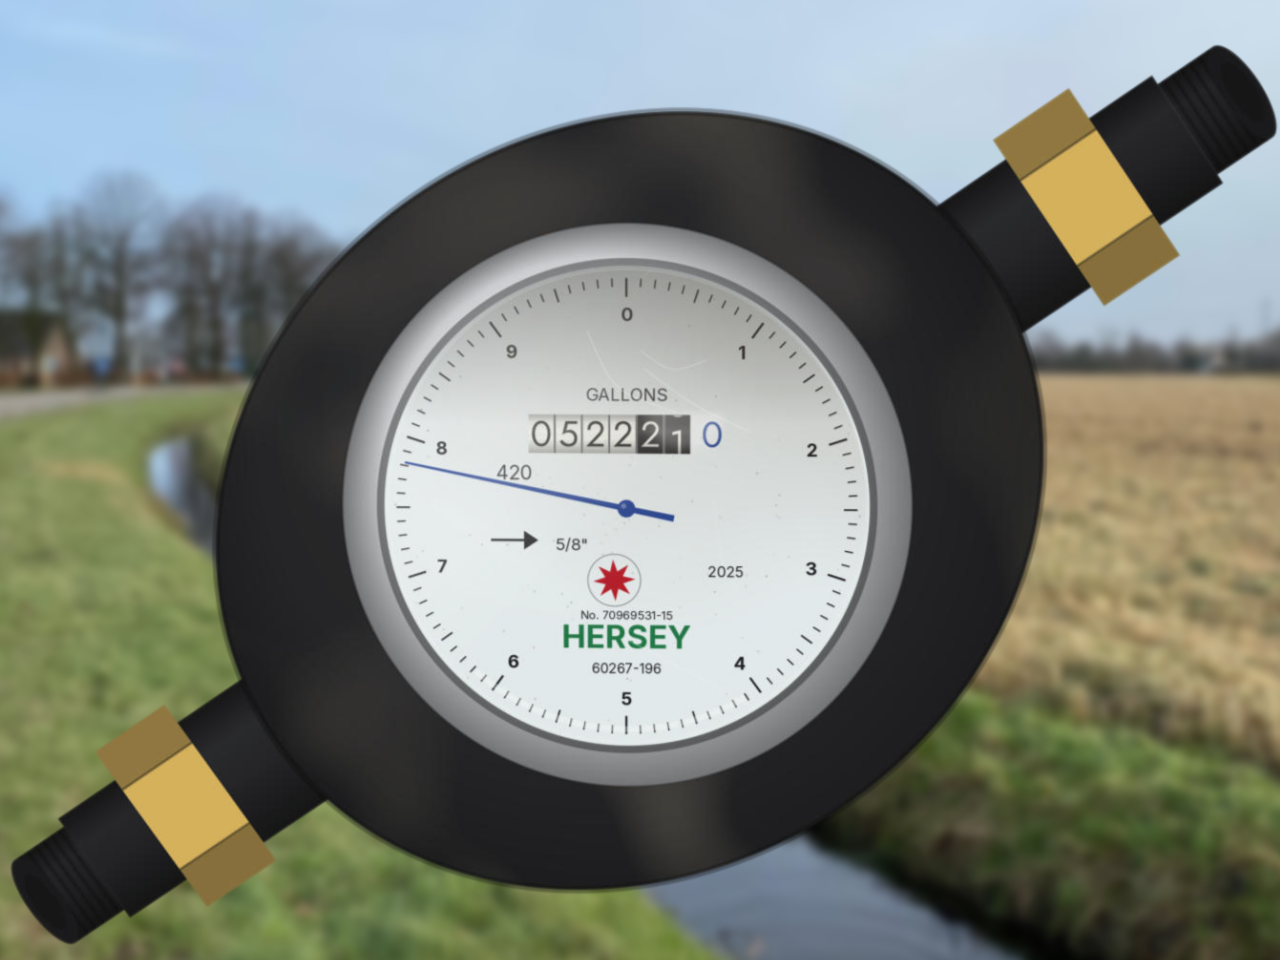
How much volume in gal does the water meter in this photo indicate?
522207.8 gal
